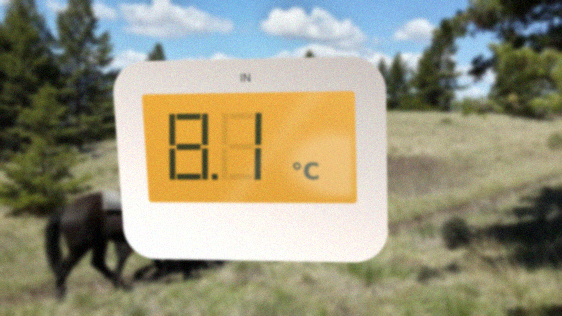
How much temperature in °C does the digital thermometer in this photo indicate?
8.1 °C
